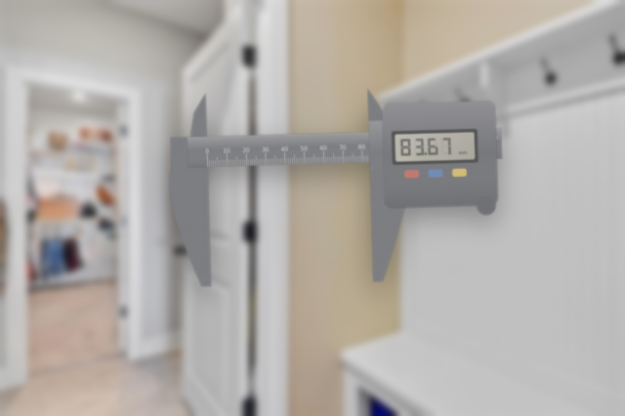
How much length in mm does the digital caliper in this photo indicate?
83.67 mm
